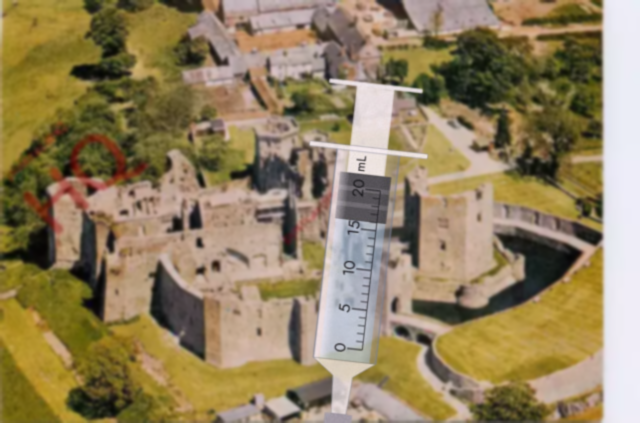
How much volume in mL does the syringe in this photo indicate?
16 mL
